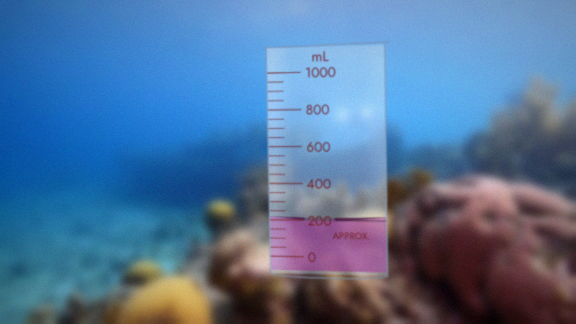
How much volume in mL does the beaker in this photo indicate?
200 mL
